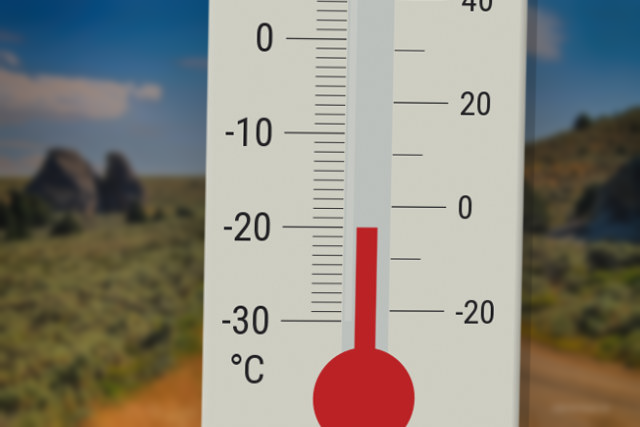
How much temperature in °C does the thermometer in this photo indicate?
-20 °C
